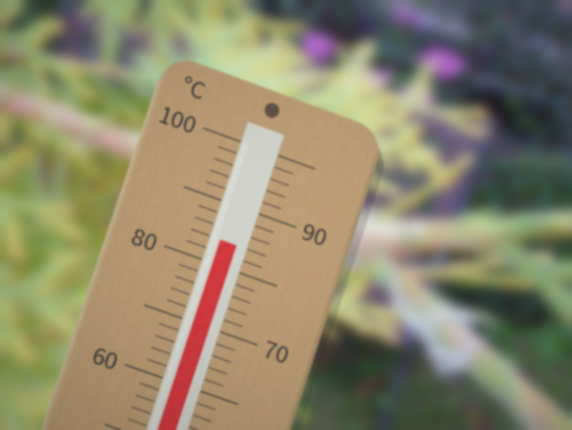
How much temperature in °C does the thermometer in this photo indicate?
84 °C
